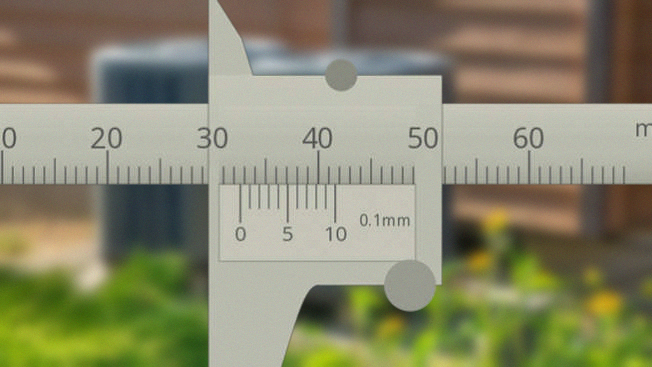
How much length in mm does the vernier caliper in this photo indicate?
32.6 mm
